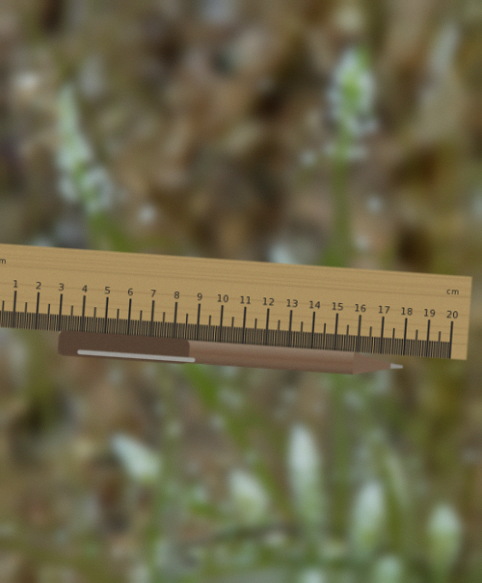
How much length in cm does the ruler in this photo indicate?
15 cm
